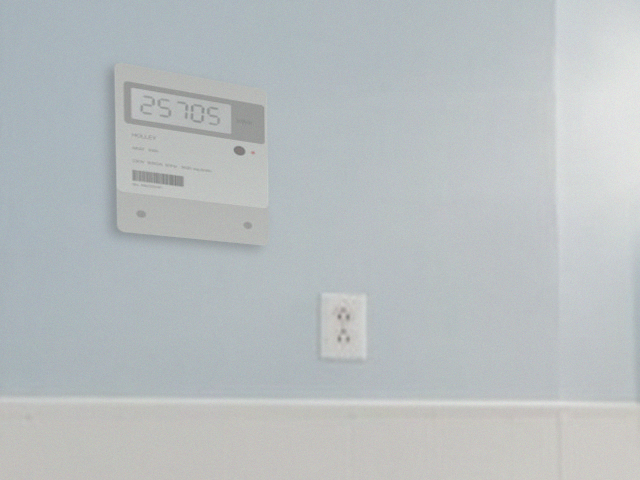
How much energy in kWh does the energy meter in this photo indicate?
25705 kWh
